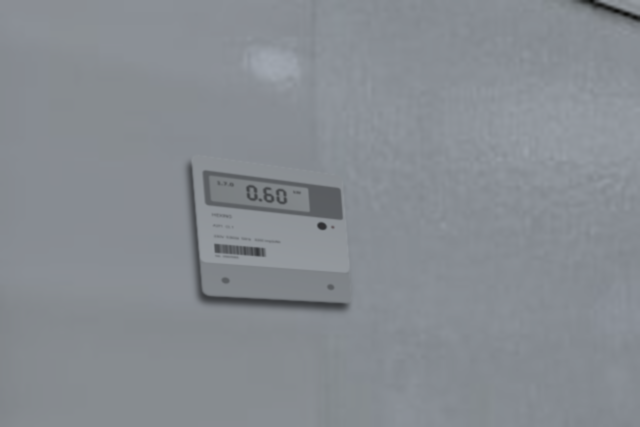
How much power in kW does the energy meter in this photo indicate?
0.60 kW
